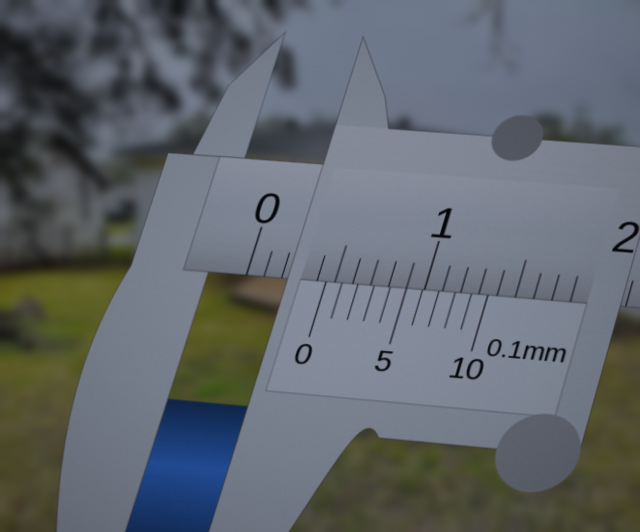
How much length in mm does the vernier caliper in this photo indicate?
4.5 mm
